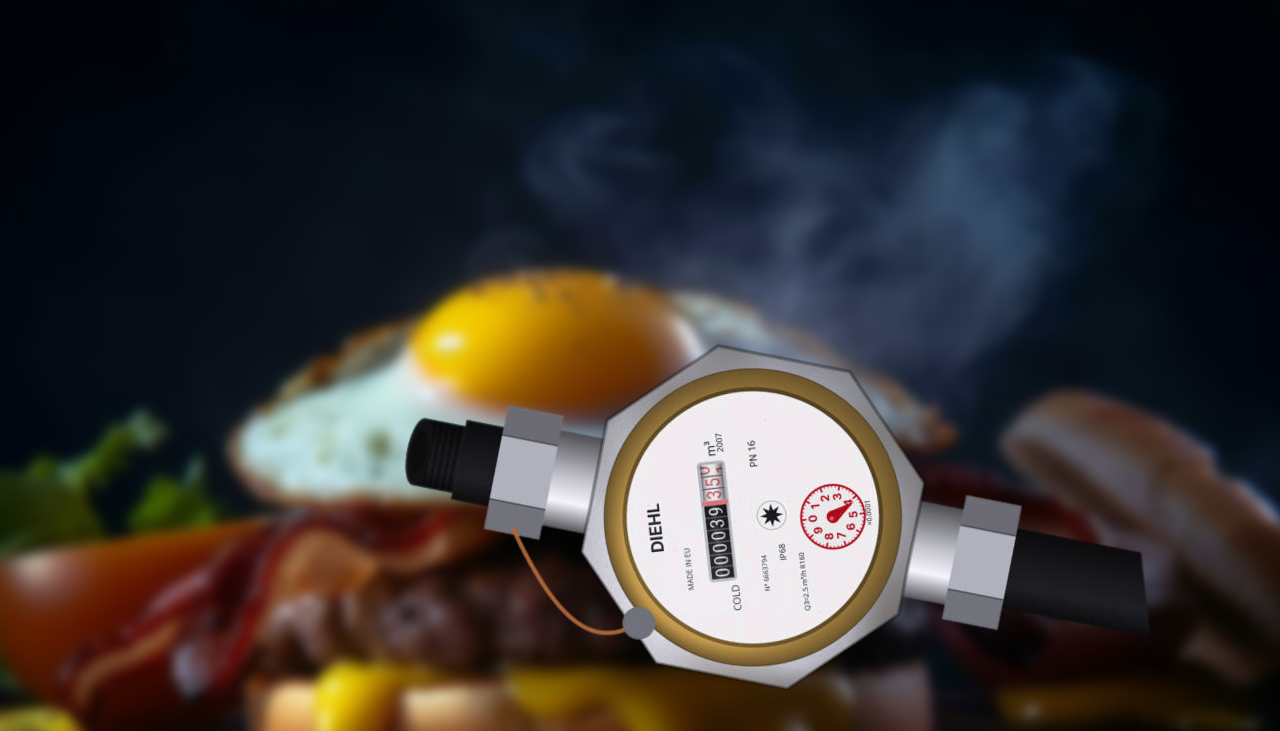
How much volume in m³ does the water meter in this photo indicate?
39.3504 m³
